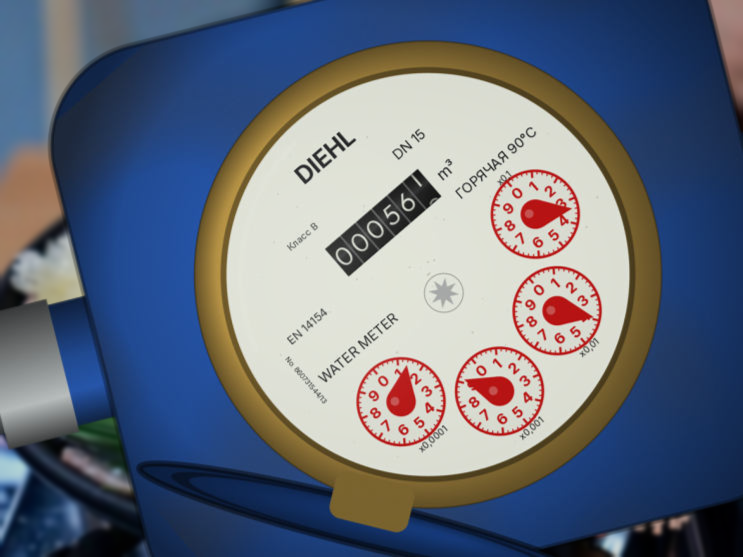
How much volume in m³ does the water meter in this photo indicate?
561.3391 m³
